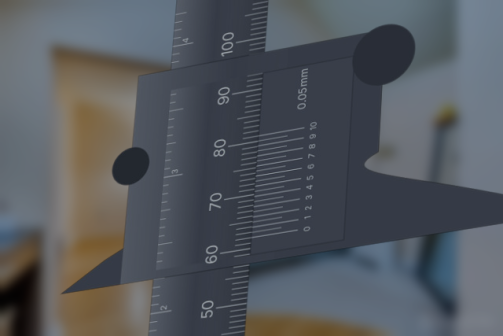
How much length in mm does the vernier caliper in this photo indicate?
62.0 mm
